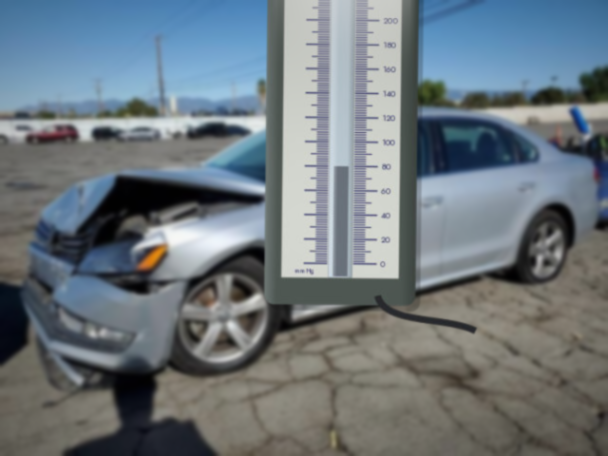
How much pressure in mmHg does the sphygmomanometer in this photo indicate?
80 mmHg
